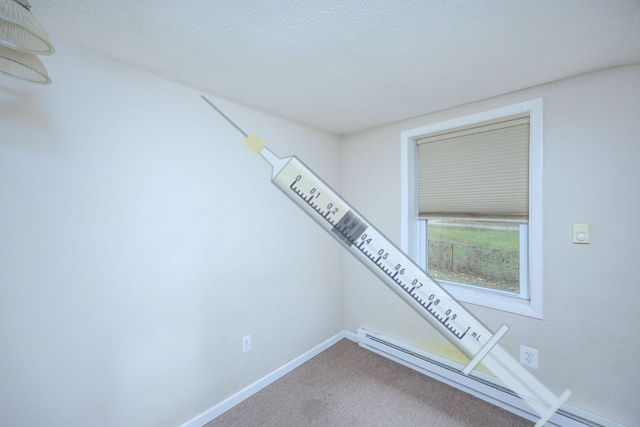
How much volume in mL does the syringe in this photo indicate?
0.26 mL
